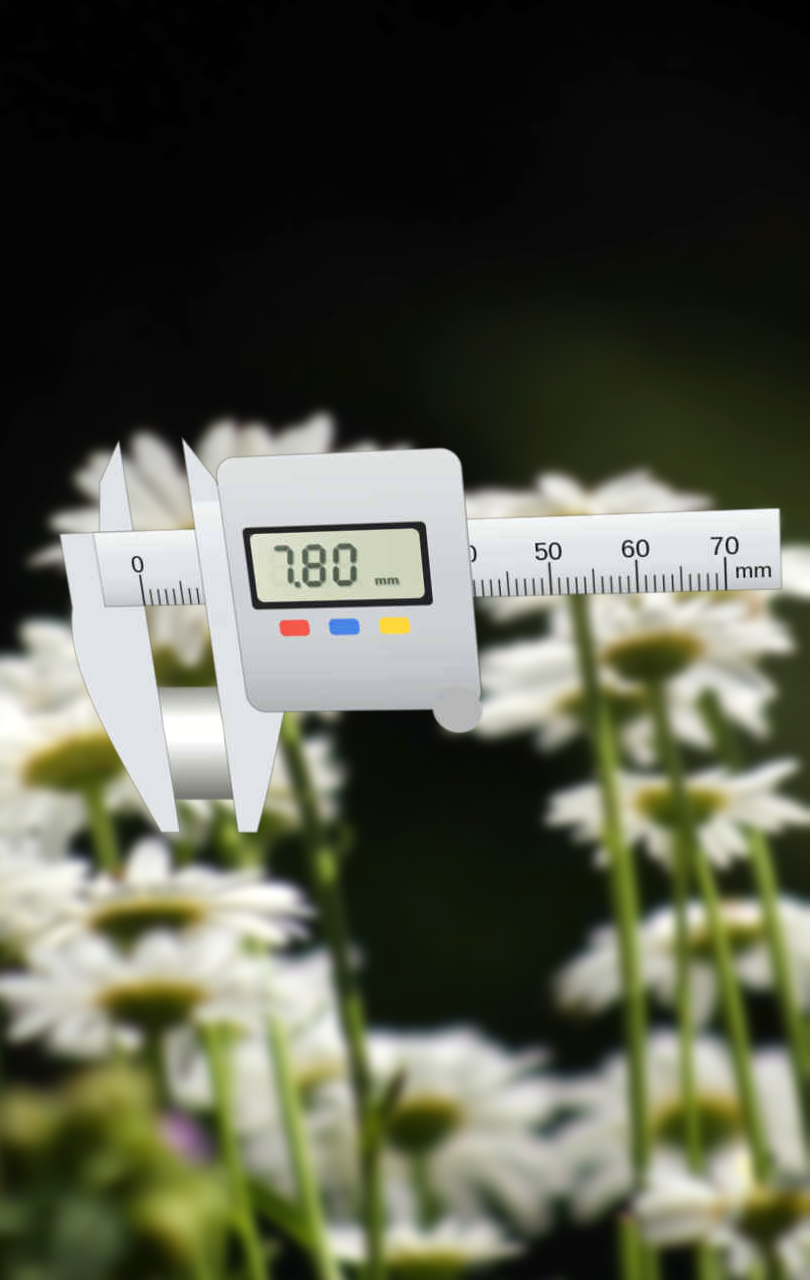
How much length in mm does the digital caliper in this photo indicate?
7.80 mm
